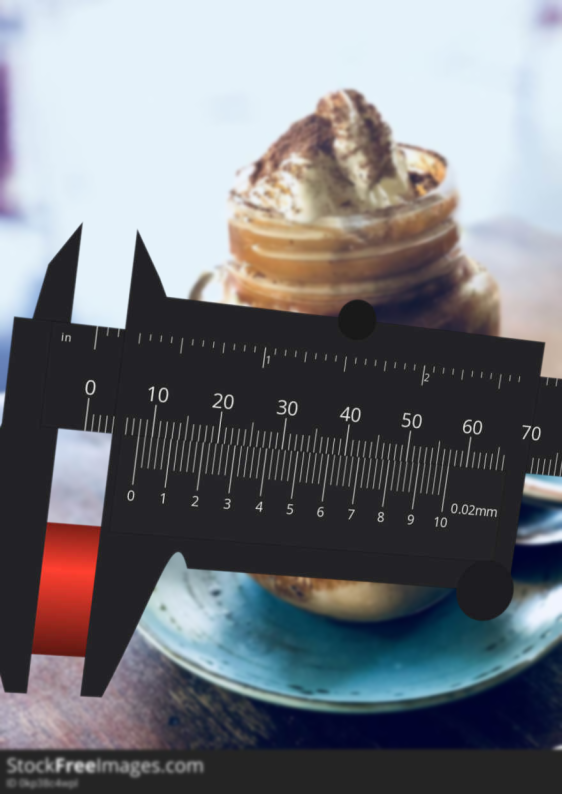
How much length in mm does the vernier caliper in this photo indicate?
8.0 mm
